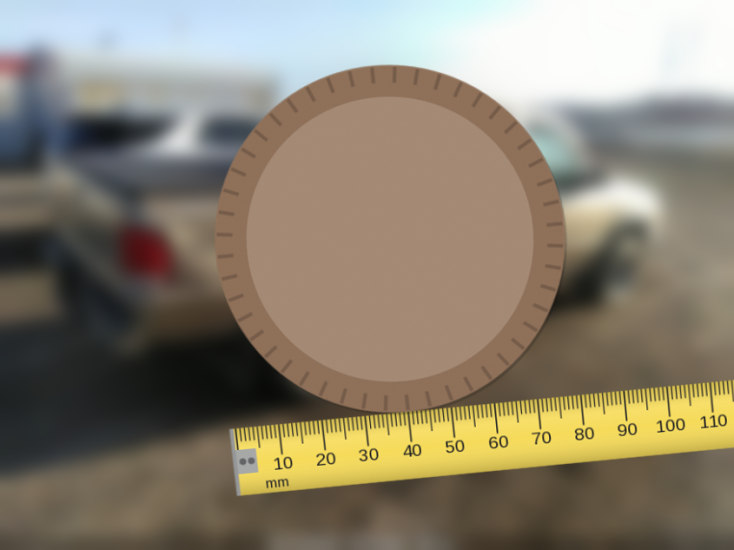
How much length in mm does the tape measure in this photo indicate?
80 mm
